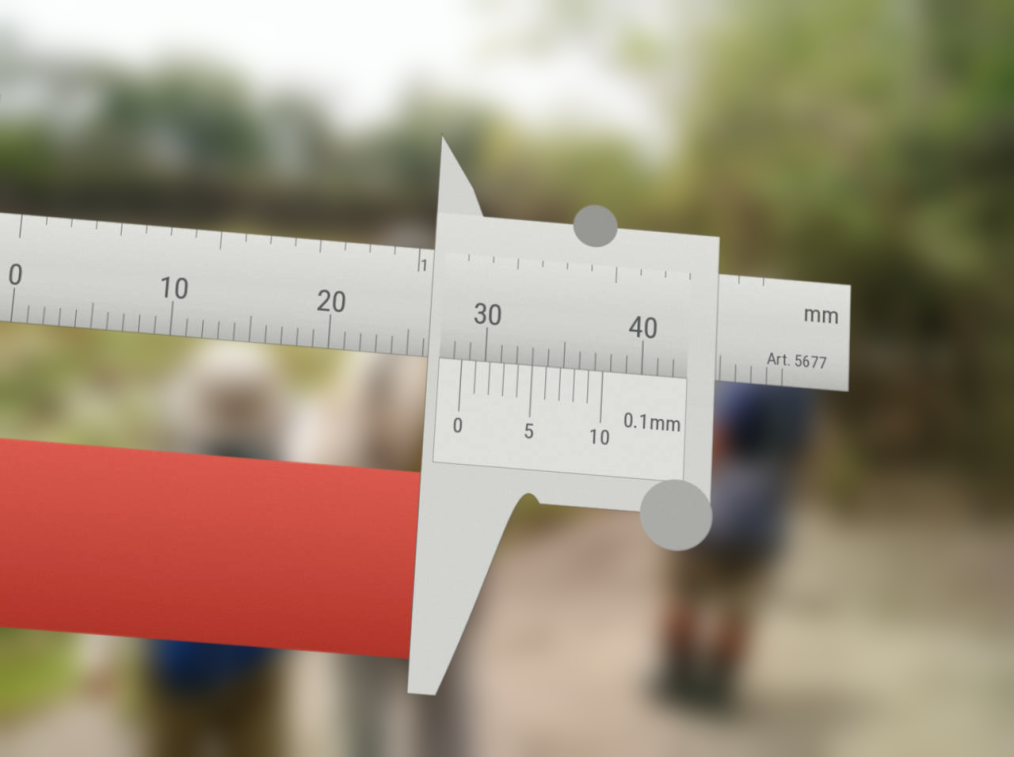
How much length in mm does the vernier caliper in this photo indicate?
28.5 mm
